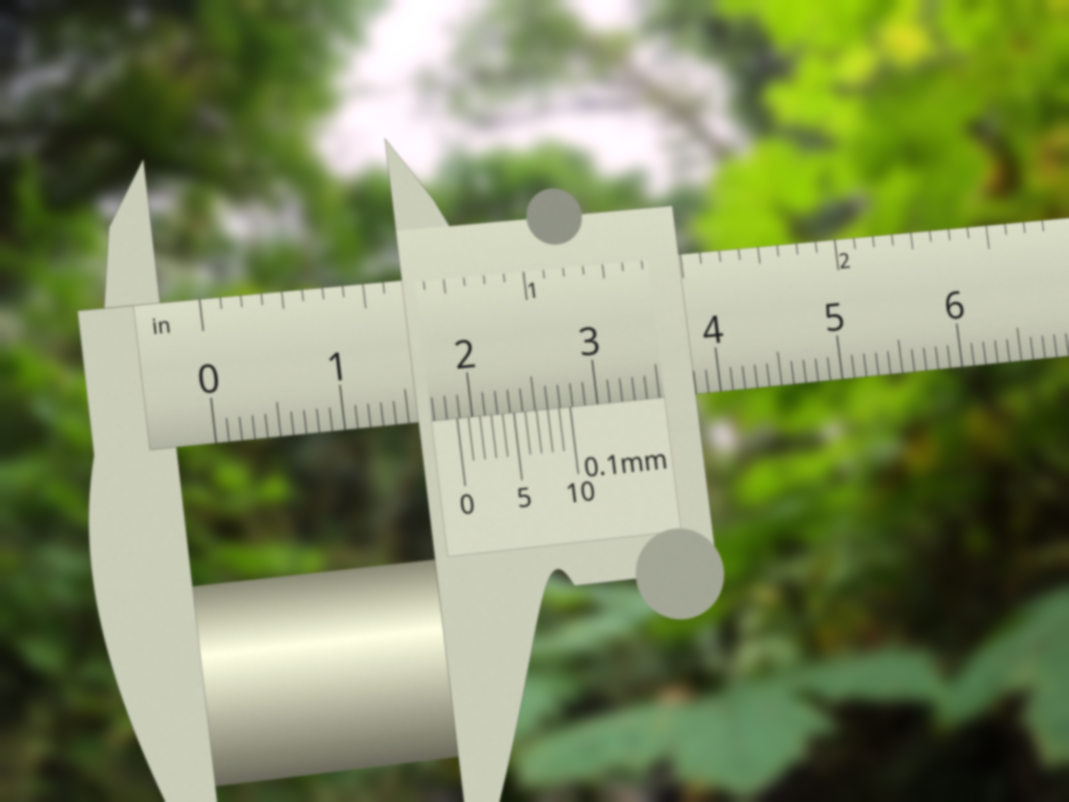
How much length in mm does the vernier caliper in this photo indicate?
18.8 mm
